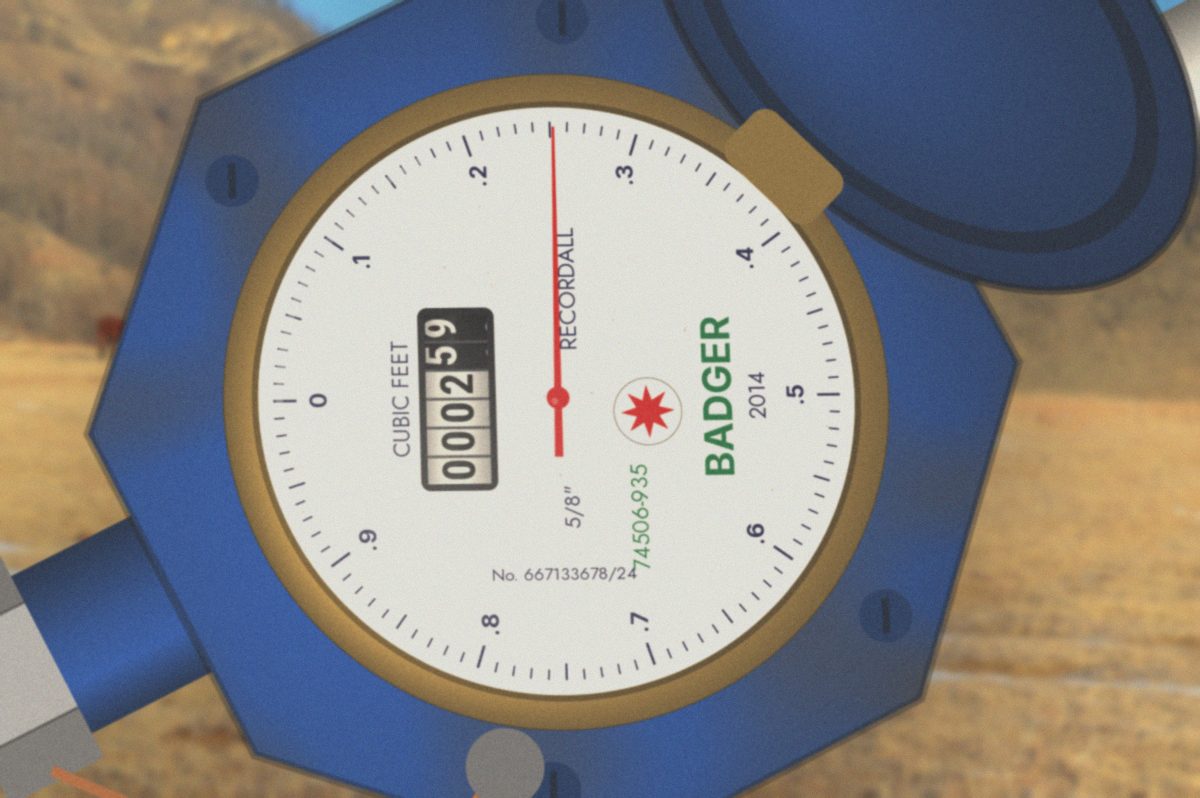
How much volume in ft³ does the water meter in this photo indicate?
259.25 ft³
